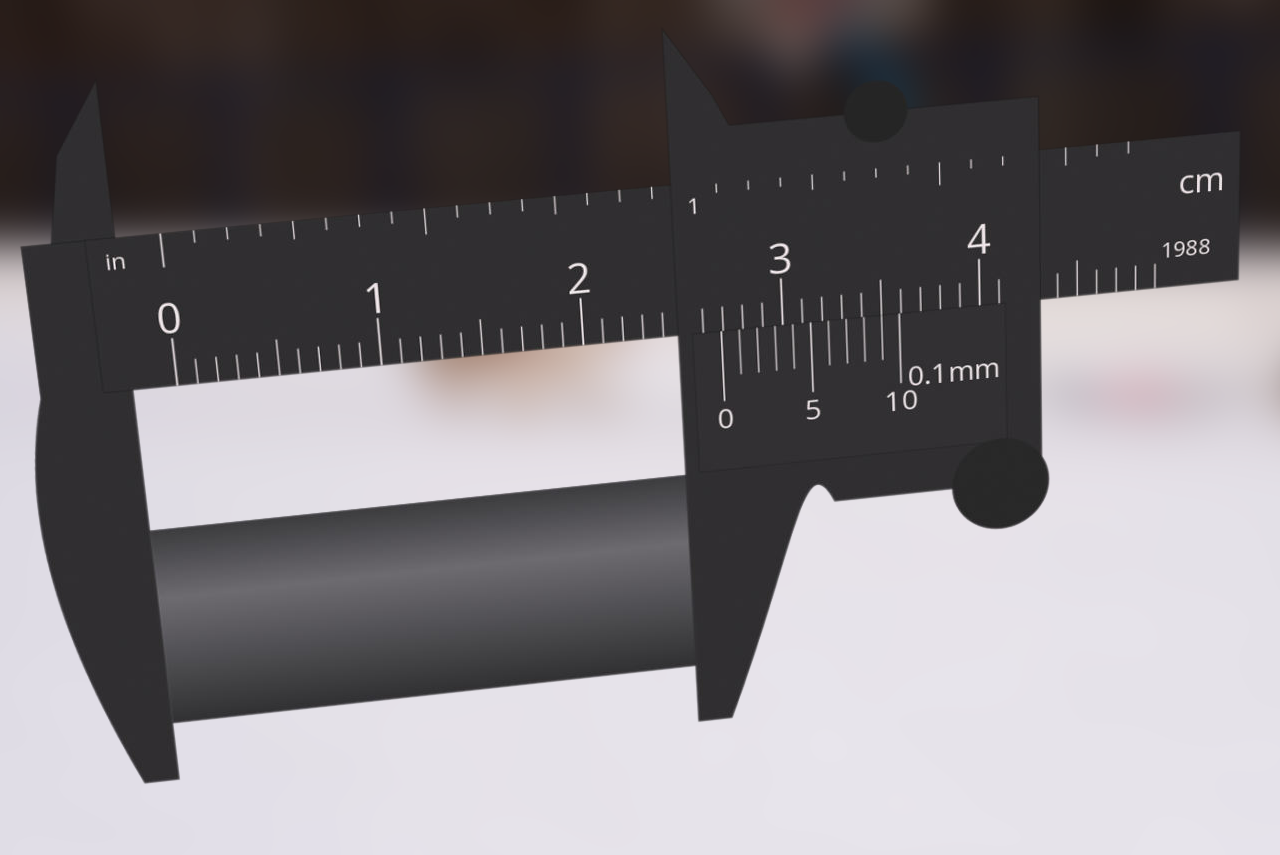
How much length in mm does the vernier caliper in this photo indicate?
26.9 mm
